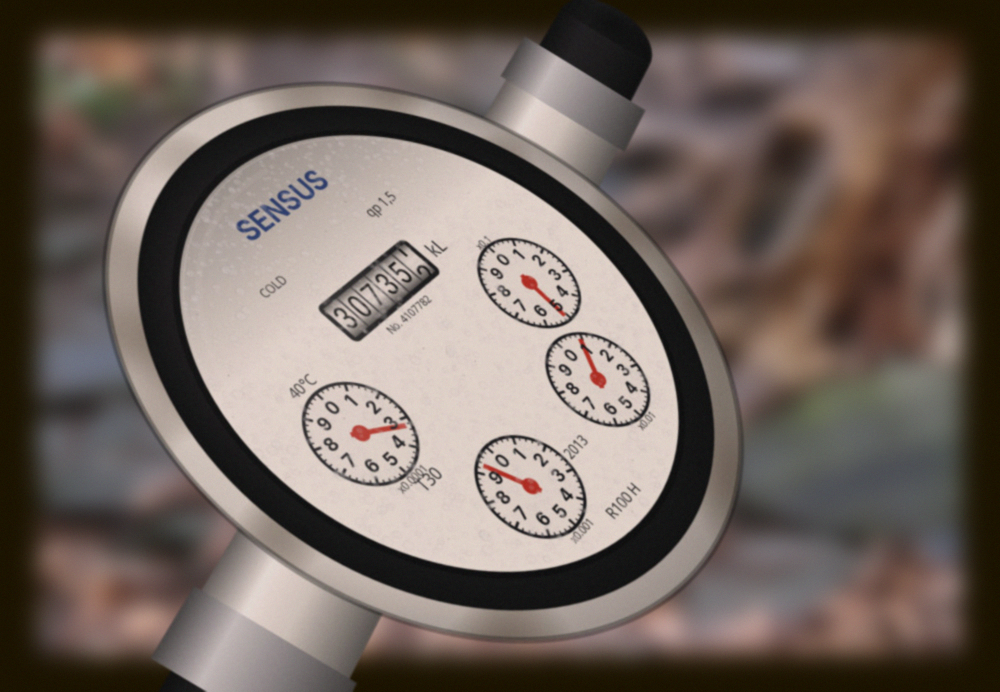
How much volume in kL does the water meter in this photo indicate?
307351.5093 kL
